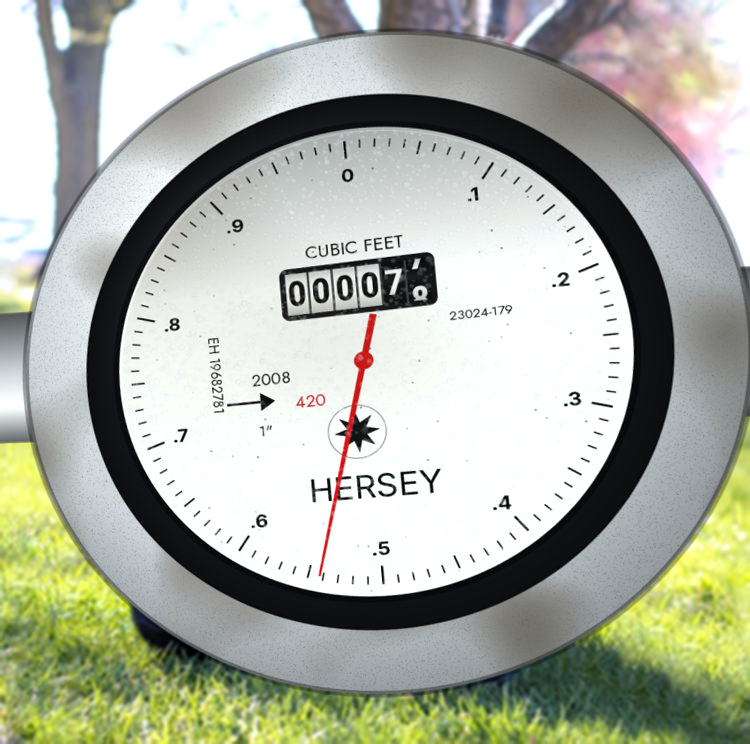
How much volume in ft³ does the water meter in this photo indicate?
77.54 ft³
